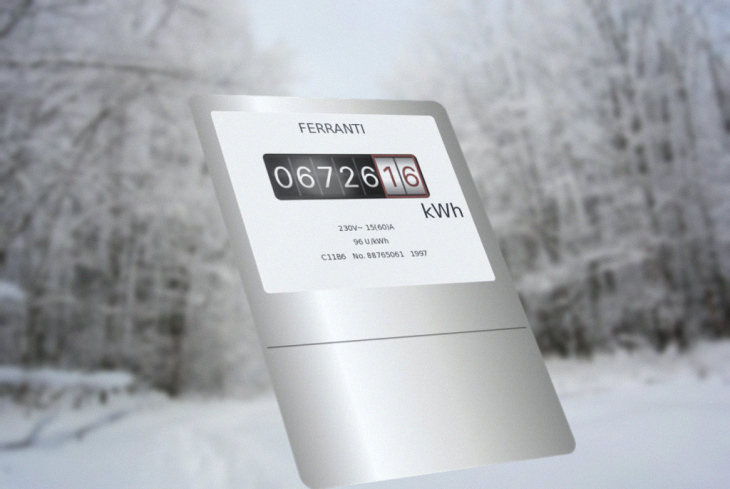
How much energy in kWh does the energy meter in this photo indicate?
6726.16 kWh
